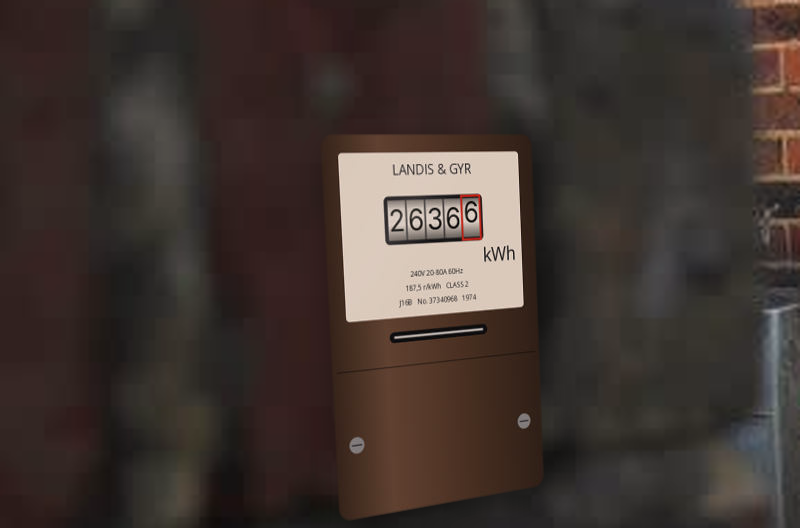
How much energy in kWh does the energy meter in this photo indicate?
2636.6 kWh
